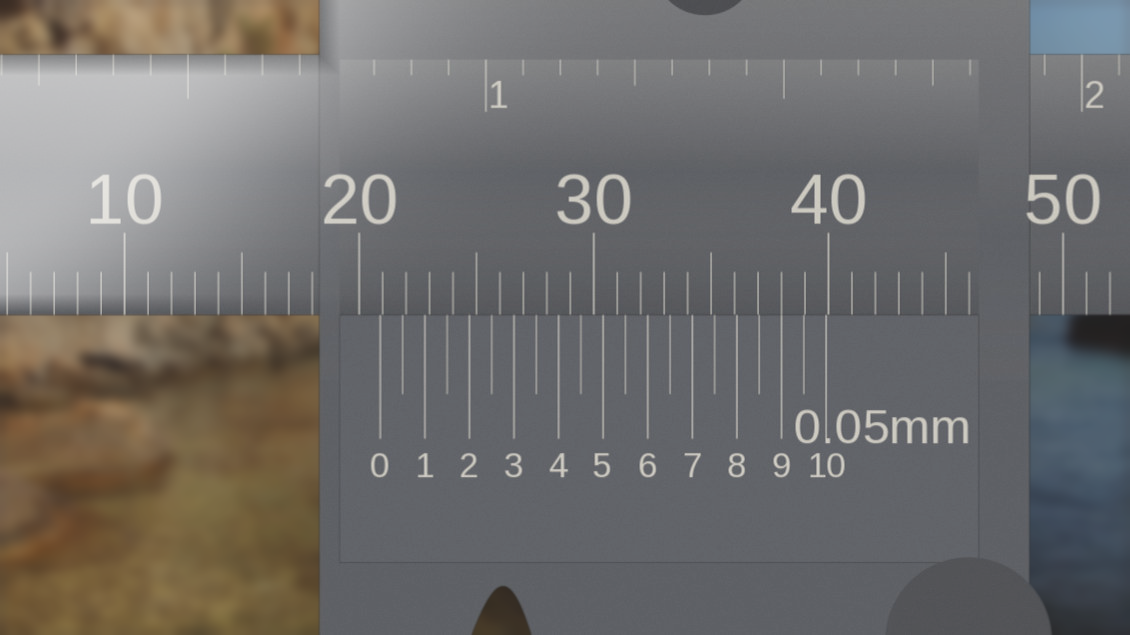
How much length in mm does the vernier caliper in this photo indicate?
20.9 mm
